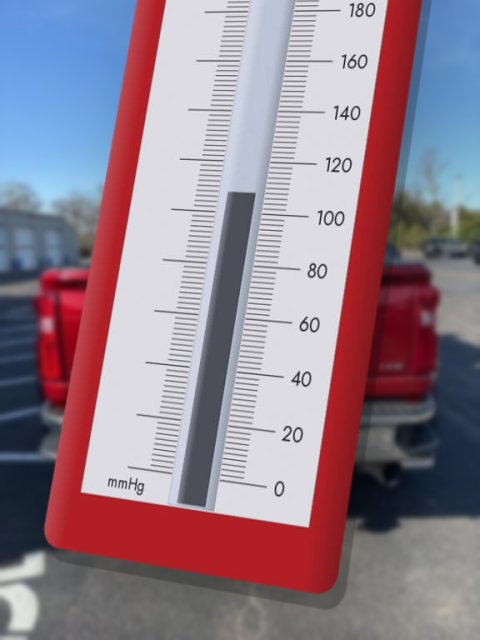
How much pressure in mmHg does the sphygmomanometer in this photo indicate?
108 mmHg
